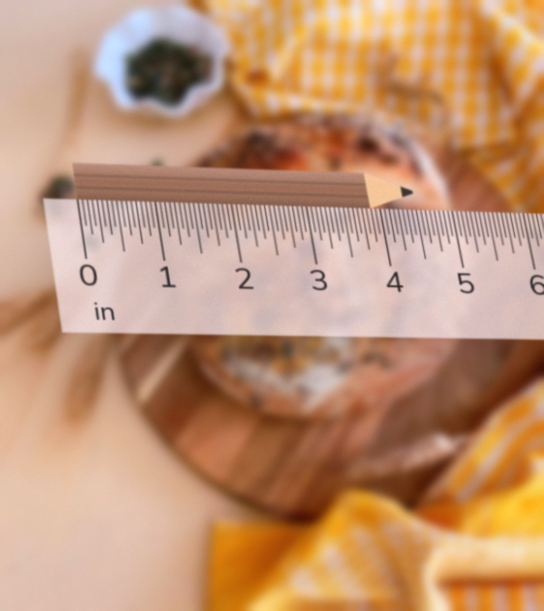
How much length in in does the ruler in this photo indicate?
4.5 in
